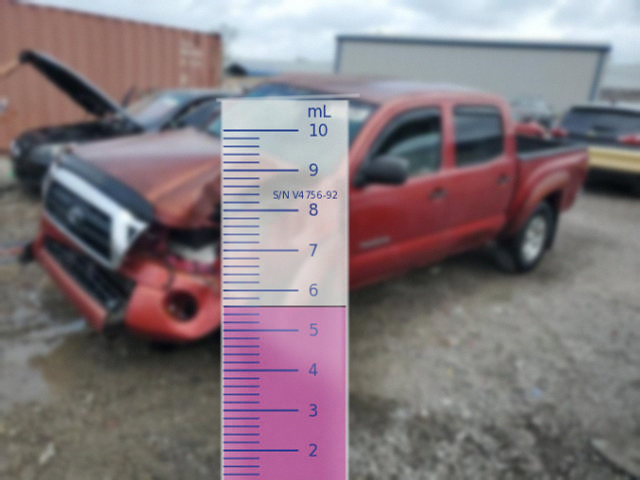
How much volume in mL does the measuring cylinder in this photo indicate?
5.6 mL
